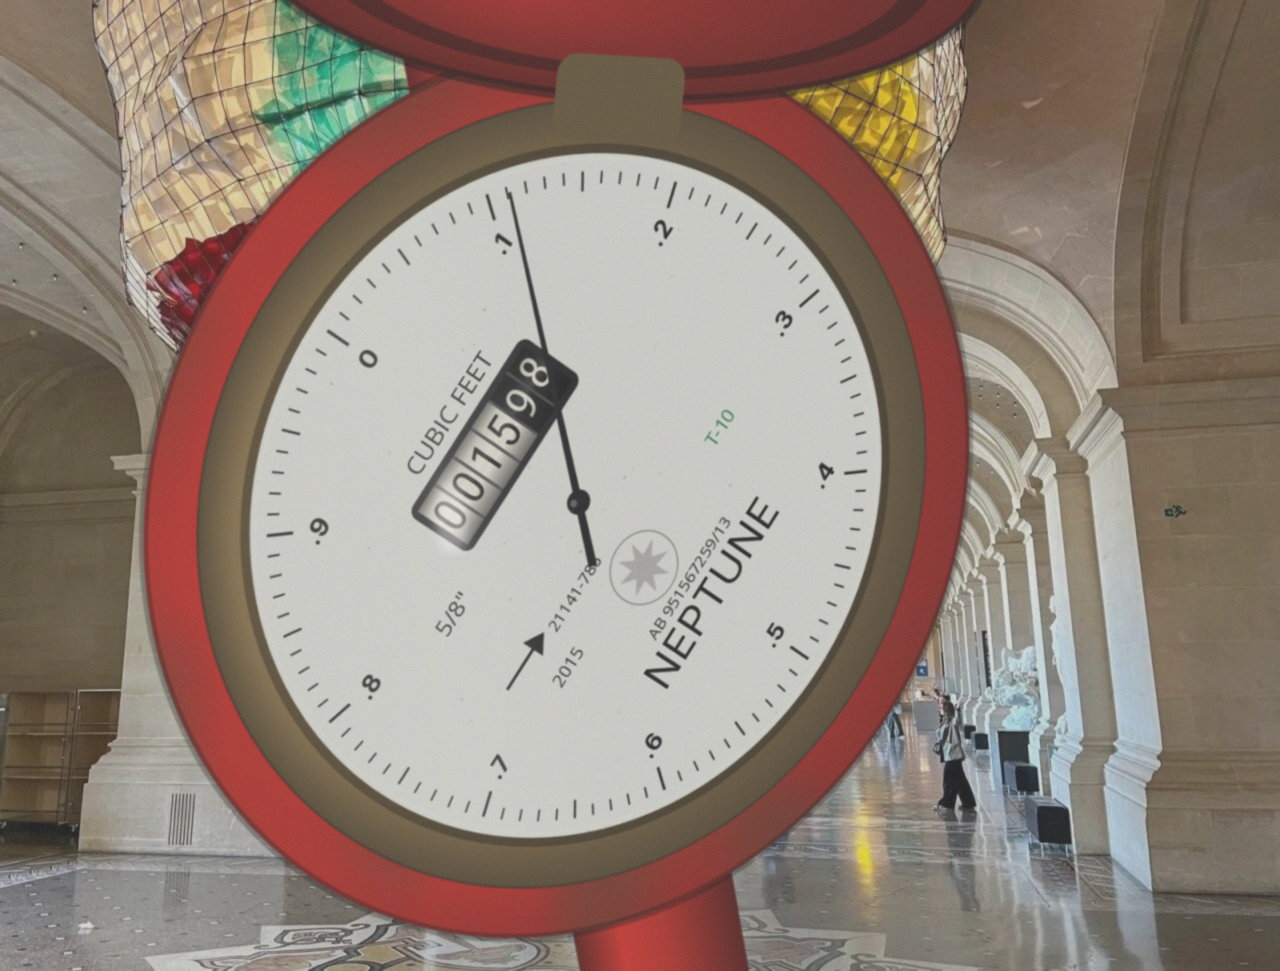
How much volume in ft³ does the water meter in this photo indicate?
1598.11 ft³
